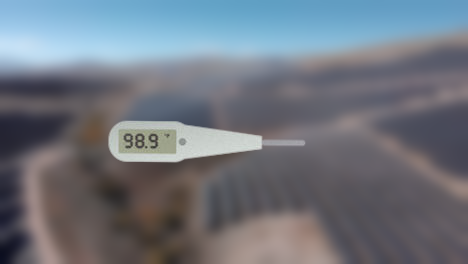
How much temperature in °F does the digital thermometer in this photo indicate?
98.9 °F
